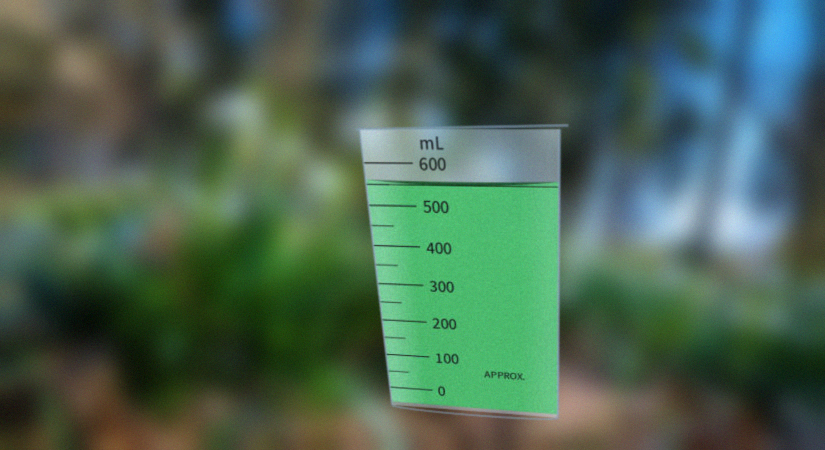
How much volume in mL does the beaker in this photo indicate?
550 mL
